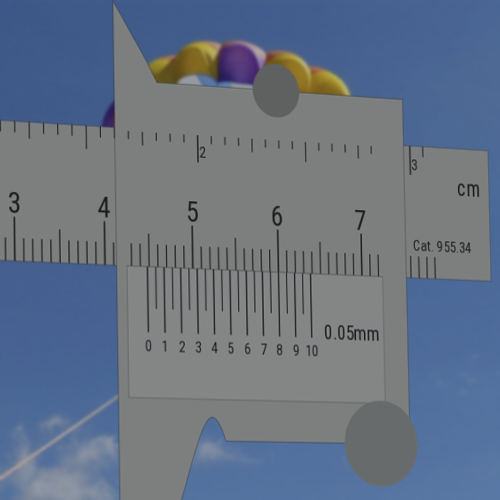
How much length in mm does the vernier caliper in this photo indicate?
44.8 mm
